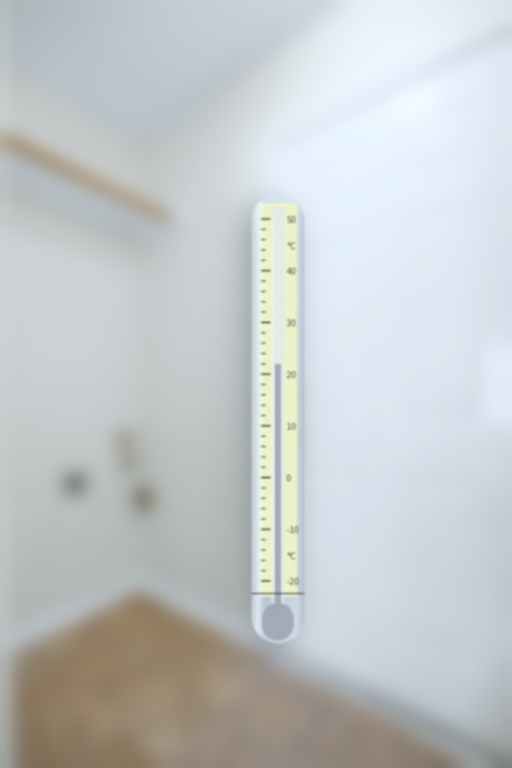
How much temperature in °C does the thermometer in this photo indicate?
22 °C
